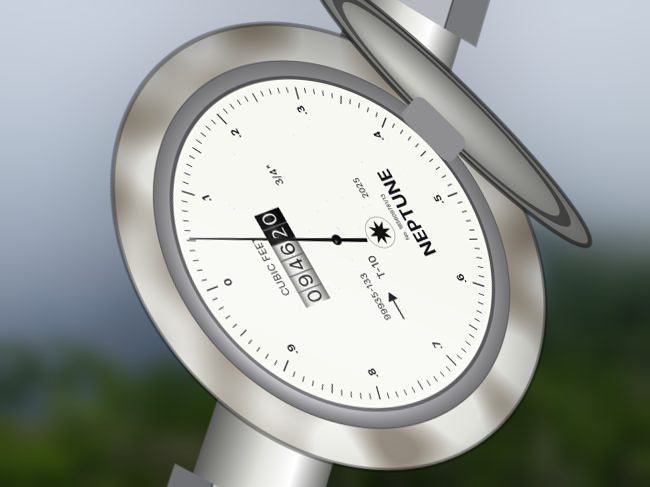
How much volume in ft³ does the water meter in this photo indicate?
94620.05 ft³
